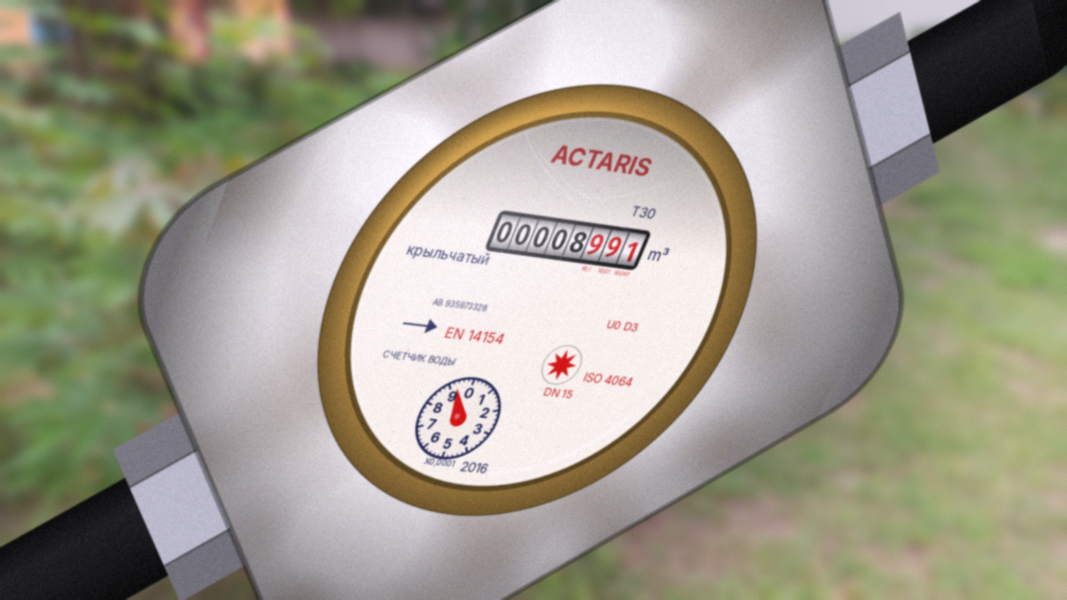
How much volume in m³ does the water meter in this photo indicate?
8.9909 m³
